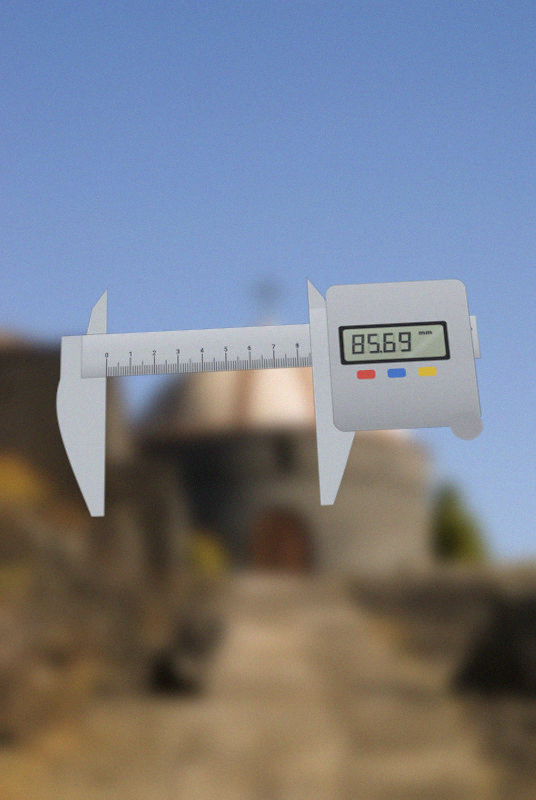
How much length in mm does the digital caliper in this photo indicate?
85.69 mm
